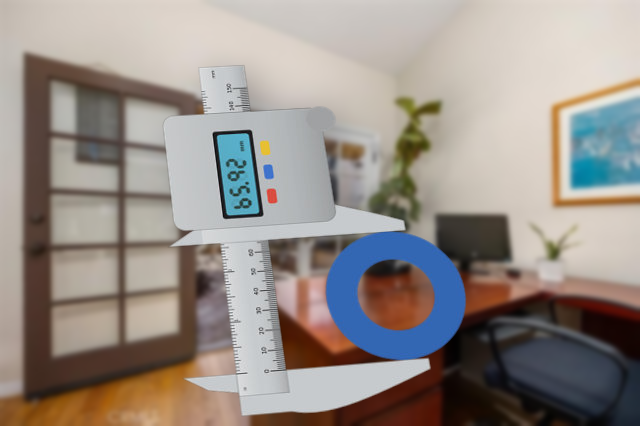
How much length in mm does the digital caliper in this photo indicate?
65.92 mm
